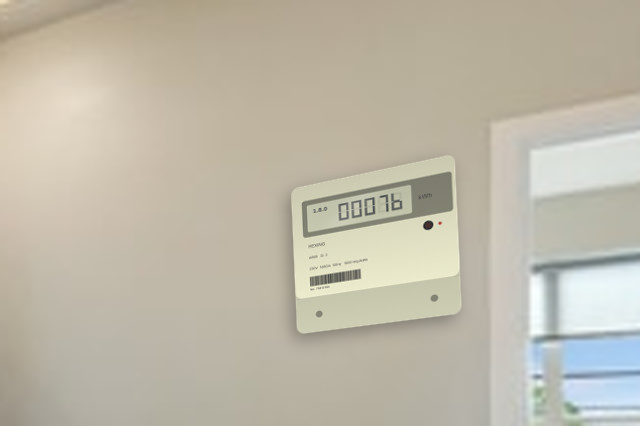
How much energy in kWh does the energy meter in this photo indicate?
76 kWh
